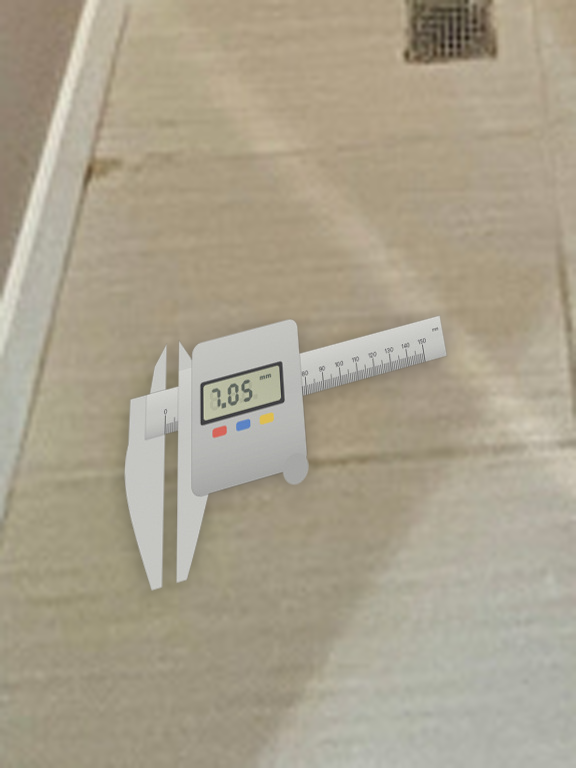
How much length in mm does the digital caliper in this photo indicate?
7.05 mm
